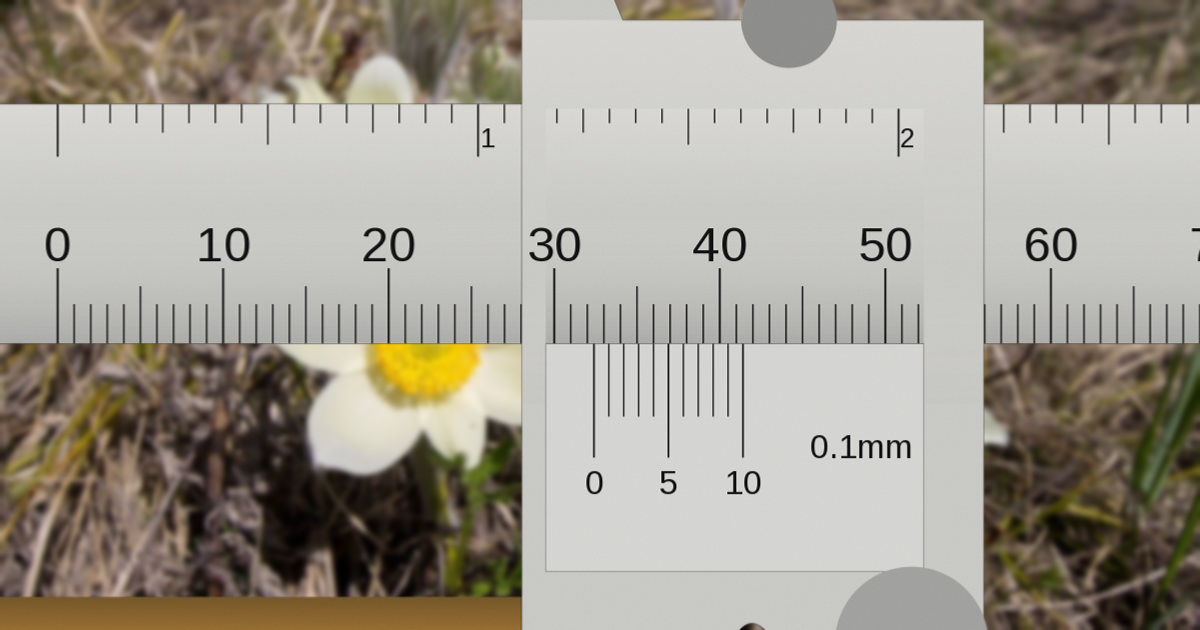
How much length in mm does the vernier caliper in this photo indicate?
32.4 mm
